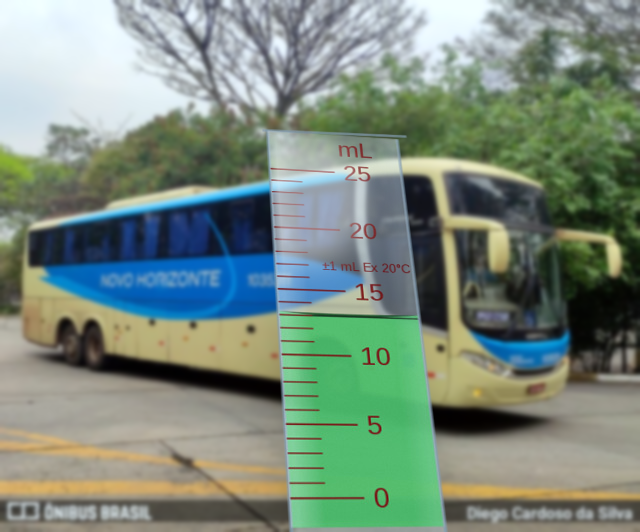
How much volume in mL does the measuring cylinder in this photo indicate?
13 mL
